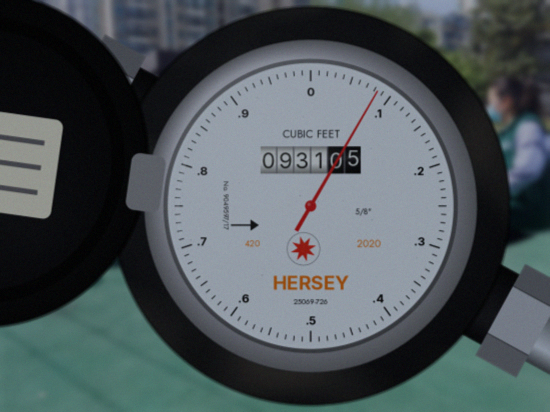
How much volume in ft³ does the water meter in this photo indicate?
93105.08 ft³
